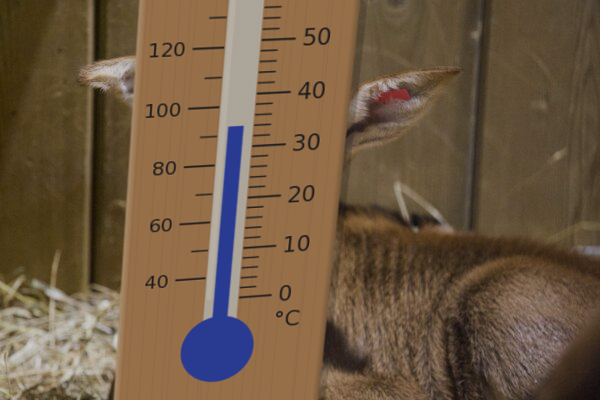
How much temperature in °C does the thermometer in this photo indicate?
34 °C
